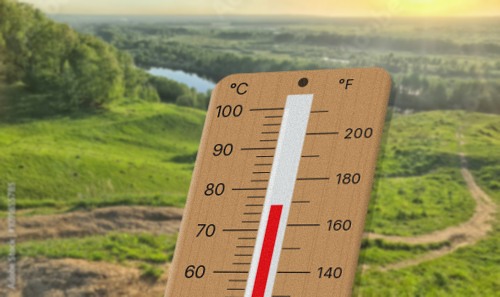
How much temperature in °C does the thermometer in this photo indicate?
76 °C
